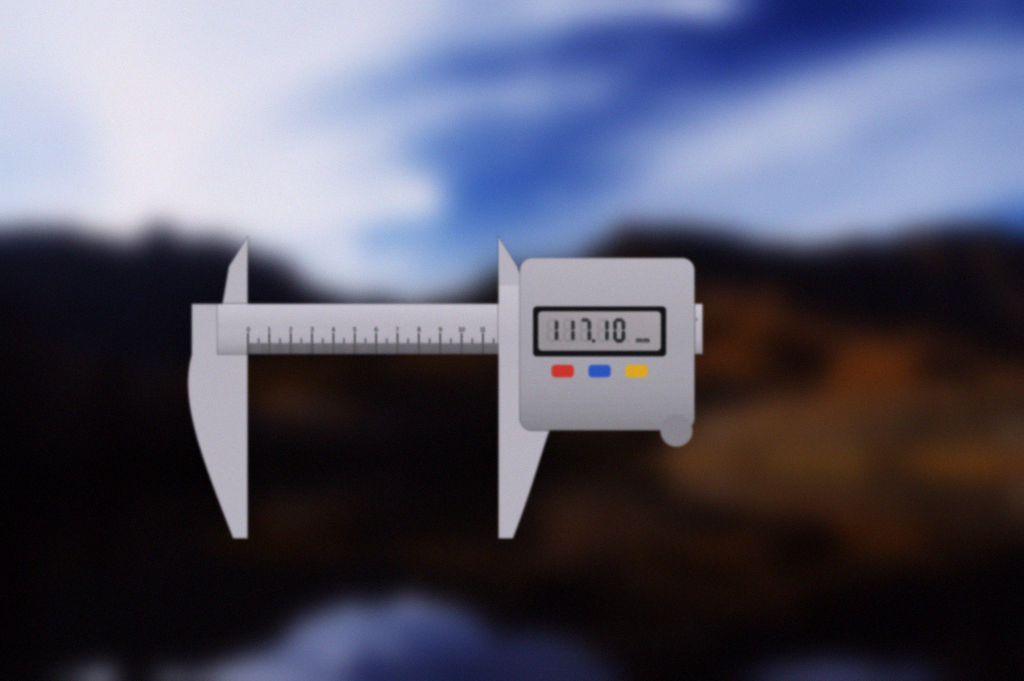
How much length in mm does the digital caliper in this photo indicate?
117.10 mm
